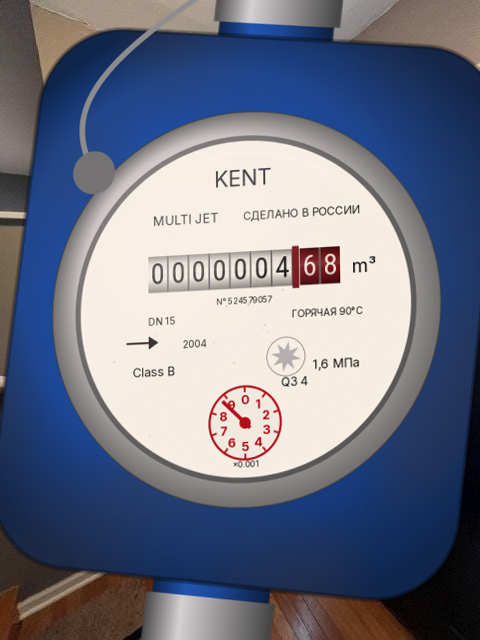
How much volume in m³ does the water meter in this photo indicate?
4.688 m³
